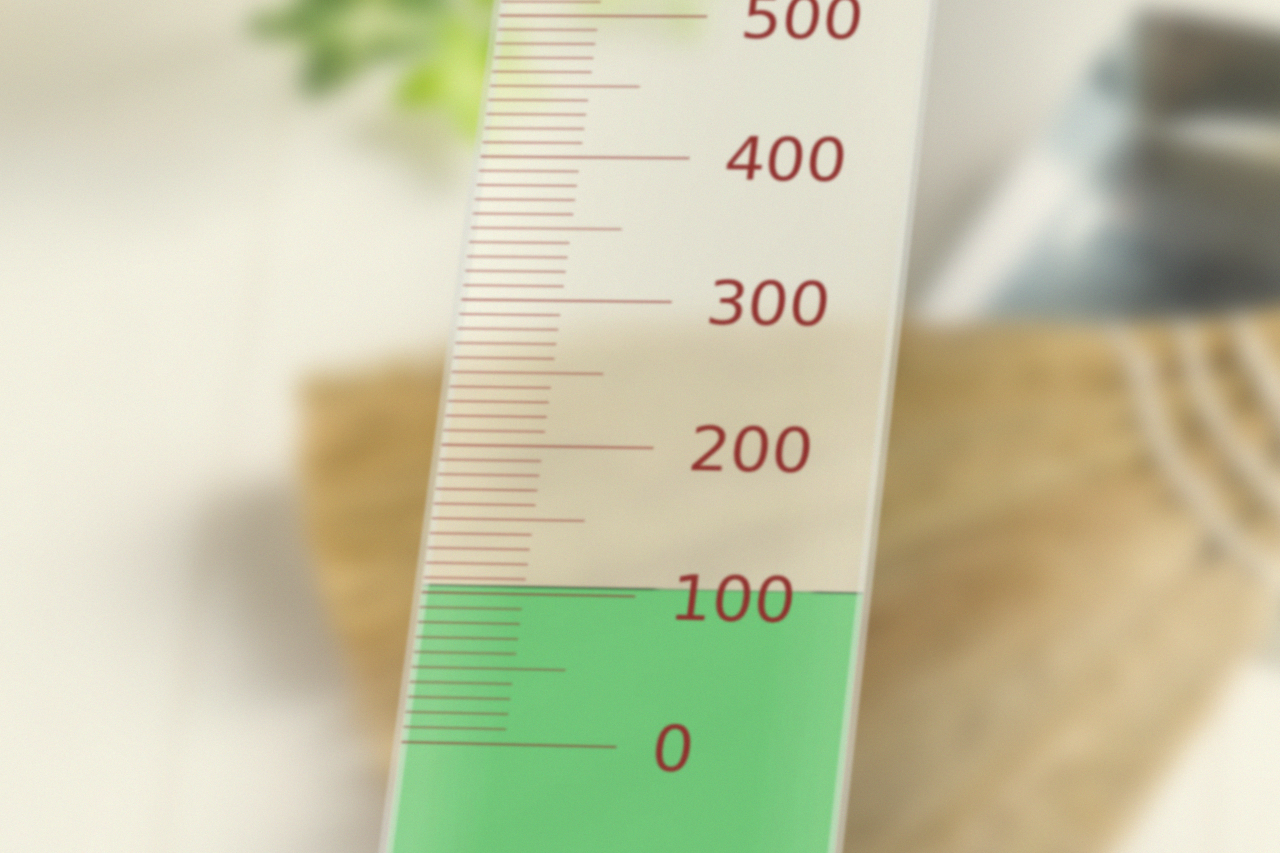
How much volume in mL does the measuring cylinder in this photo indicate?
105 mL
